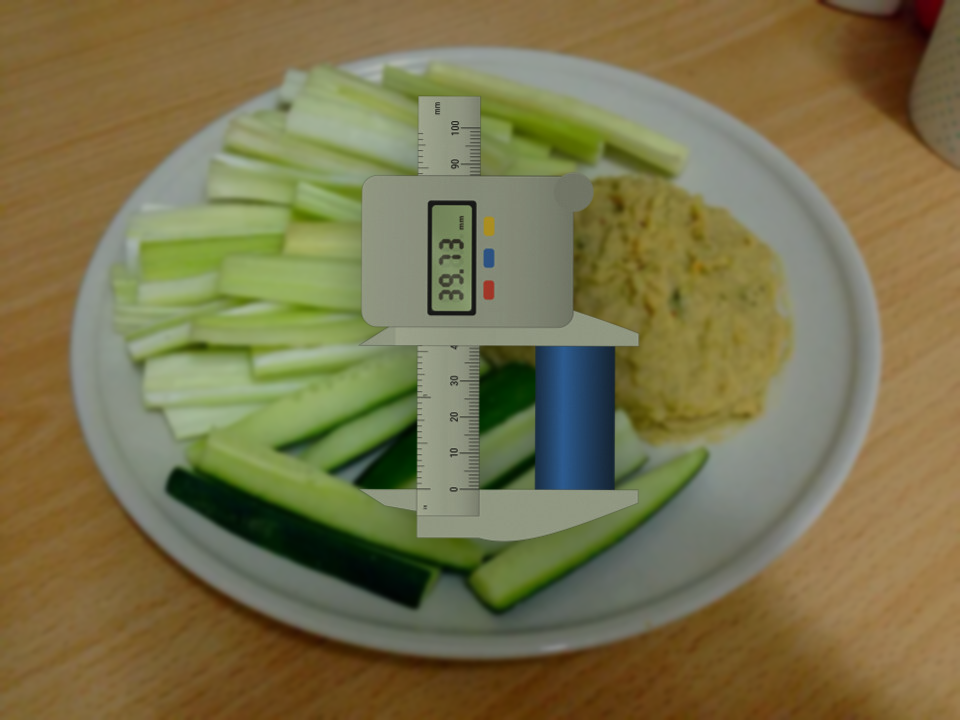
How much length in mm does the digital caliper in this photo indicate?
39.73 mm
